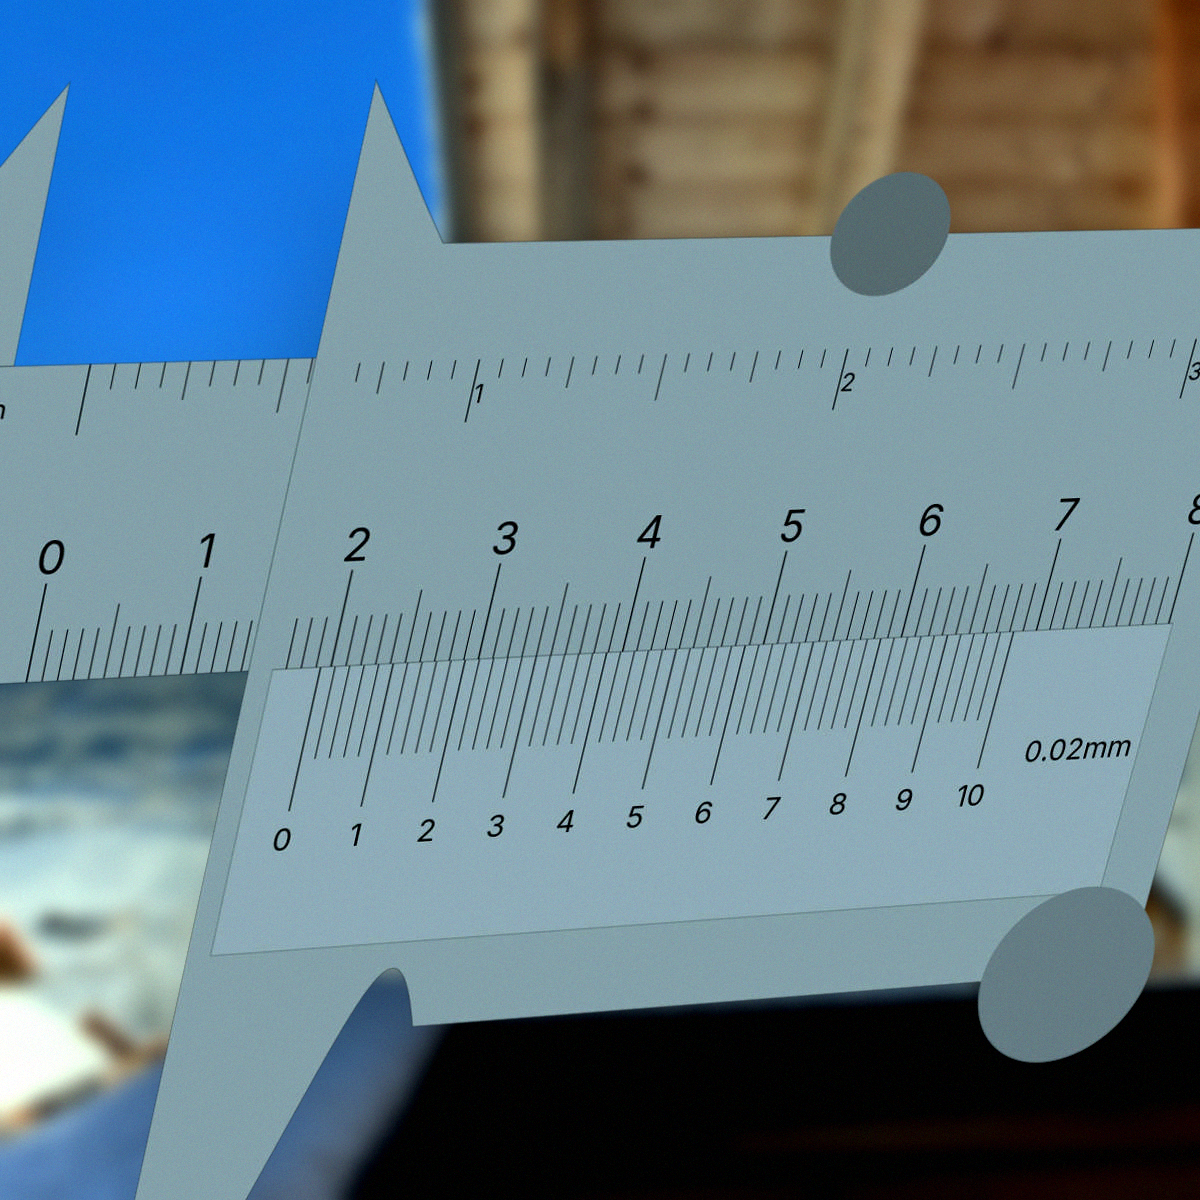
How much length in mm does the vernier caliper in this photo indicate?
19.3 mm
